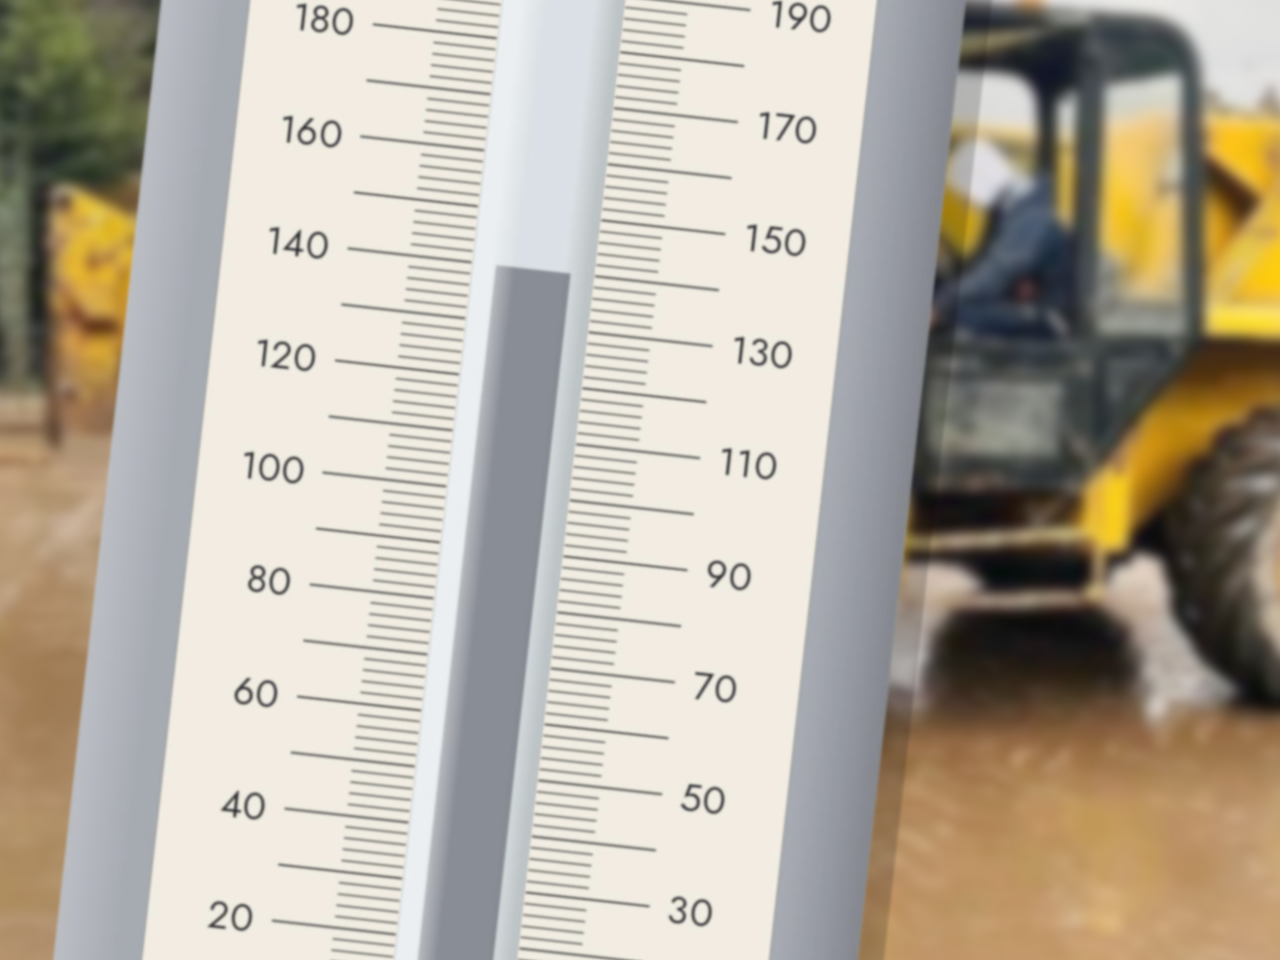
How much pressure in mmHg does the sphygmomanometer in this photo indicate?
140 mmHg
